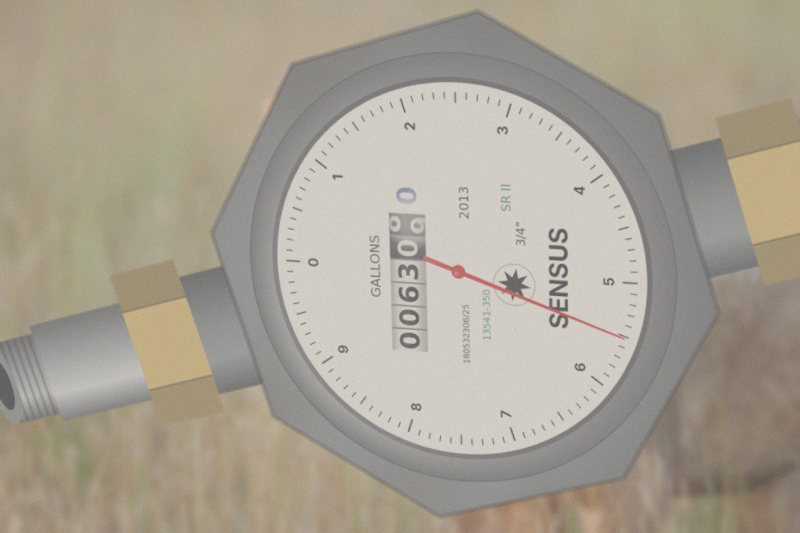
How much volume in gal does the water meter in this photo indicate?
63085.5 gal
